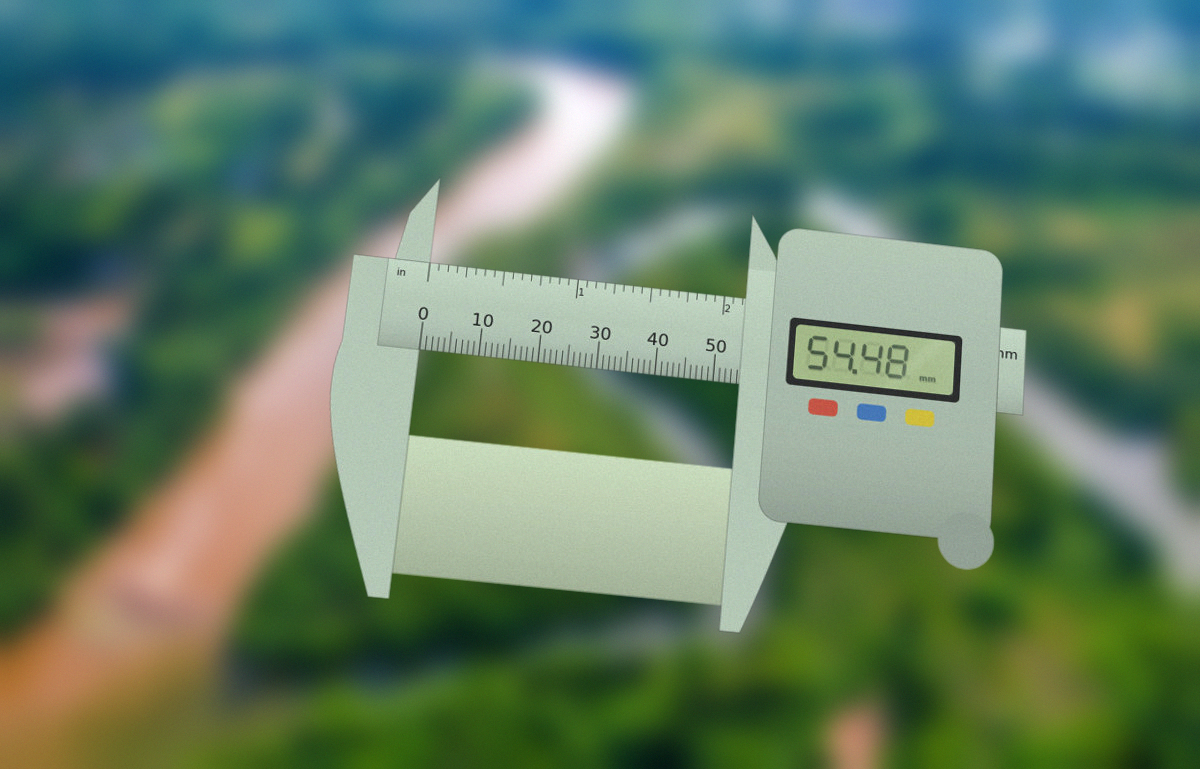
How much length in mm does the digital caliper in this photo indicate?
54.48 mm
